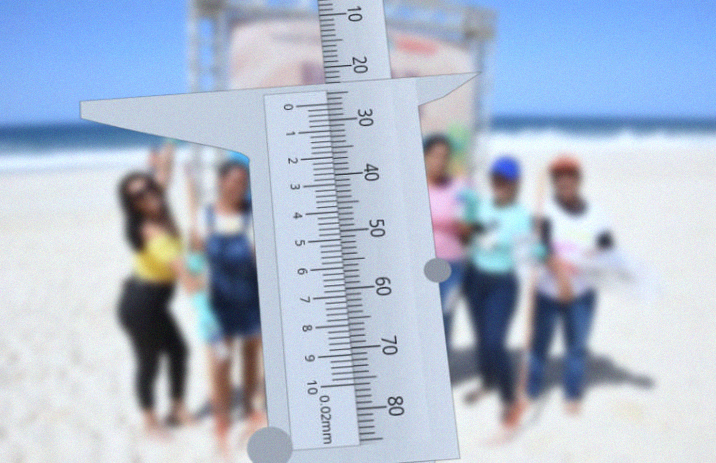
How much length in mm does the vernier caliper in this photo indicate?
27.0 mm
